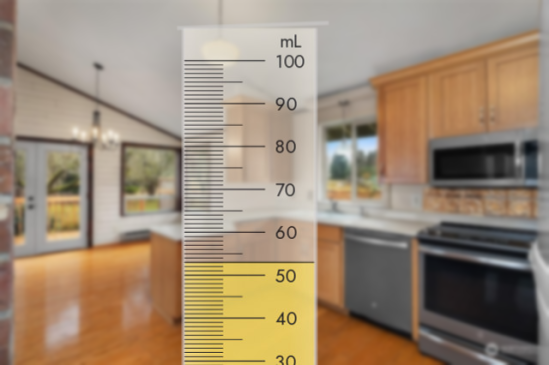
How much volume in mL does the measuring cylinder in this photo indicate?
53 mL
